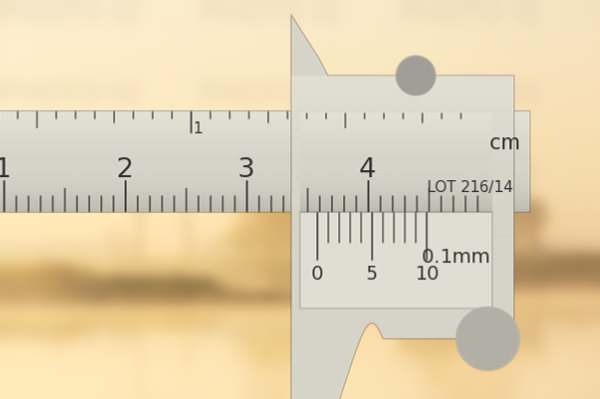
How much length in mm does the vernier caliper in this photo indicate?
35.8 mm
